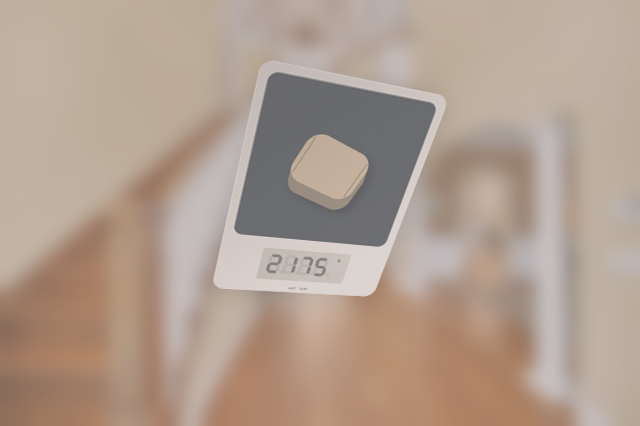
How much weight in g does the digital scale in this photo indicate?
2175 g
